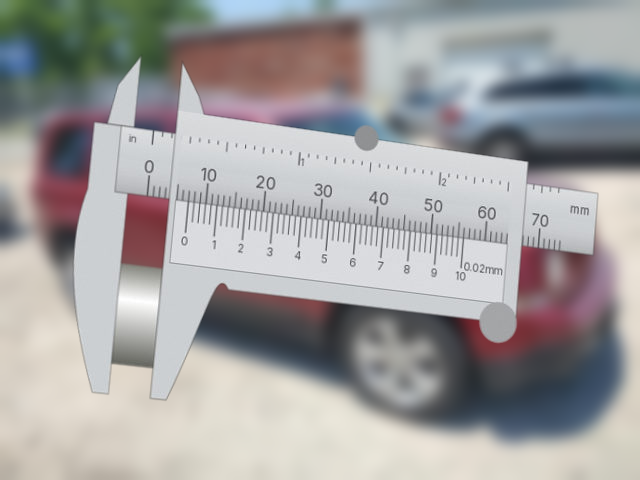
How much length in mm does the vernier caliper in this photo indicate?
7.0 mm
